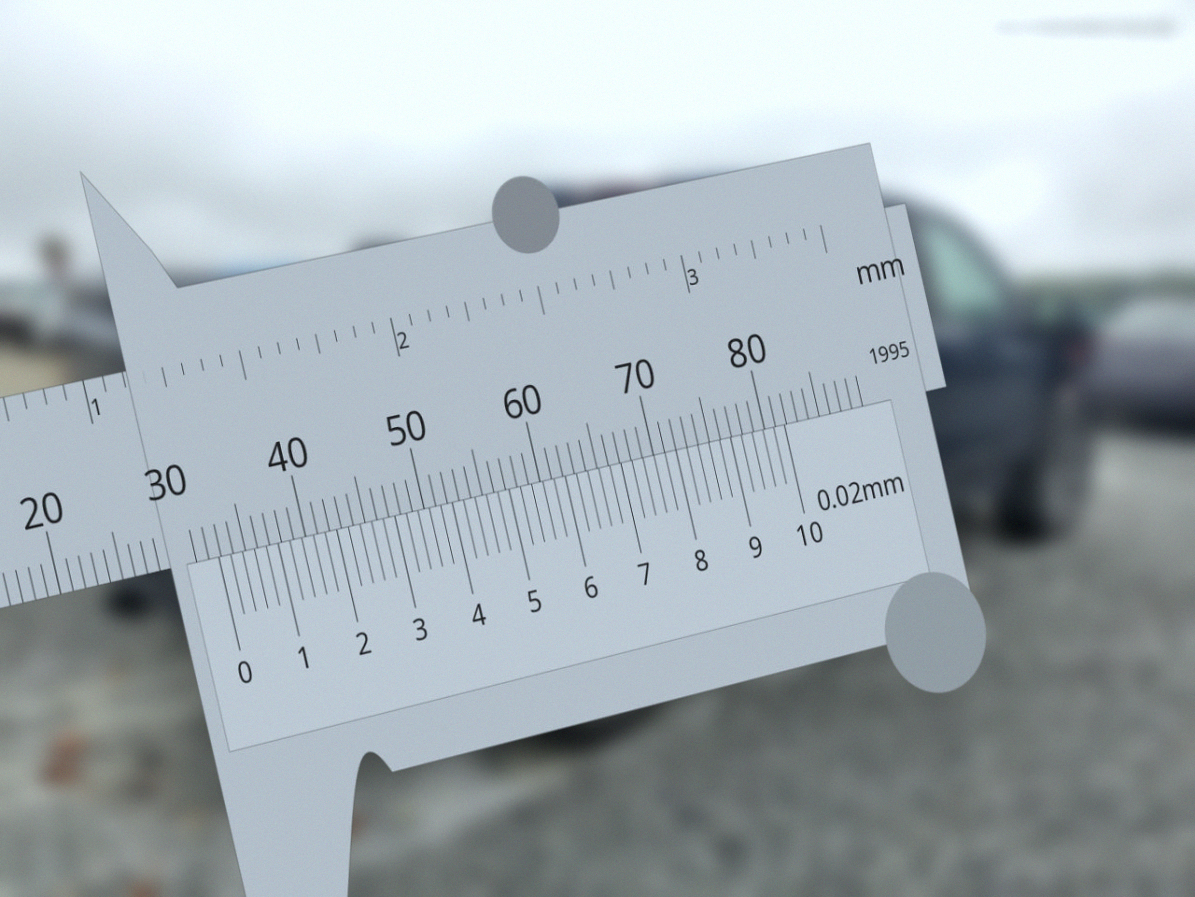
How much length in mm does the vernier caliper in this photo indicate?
32.8 mm
